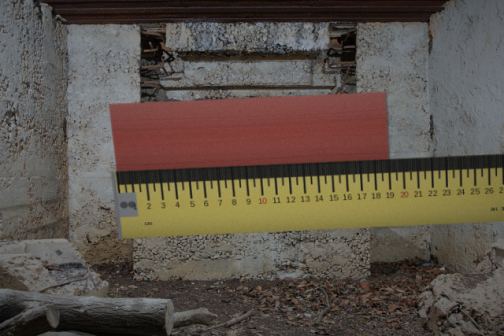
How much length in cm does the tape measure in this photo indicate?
19 cm
